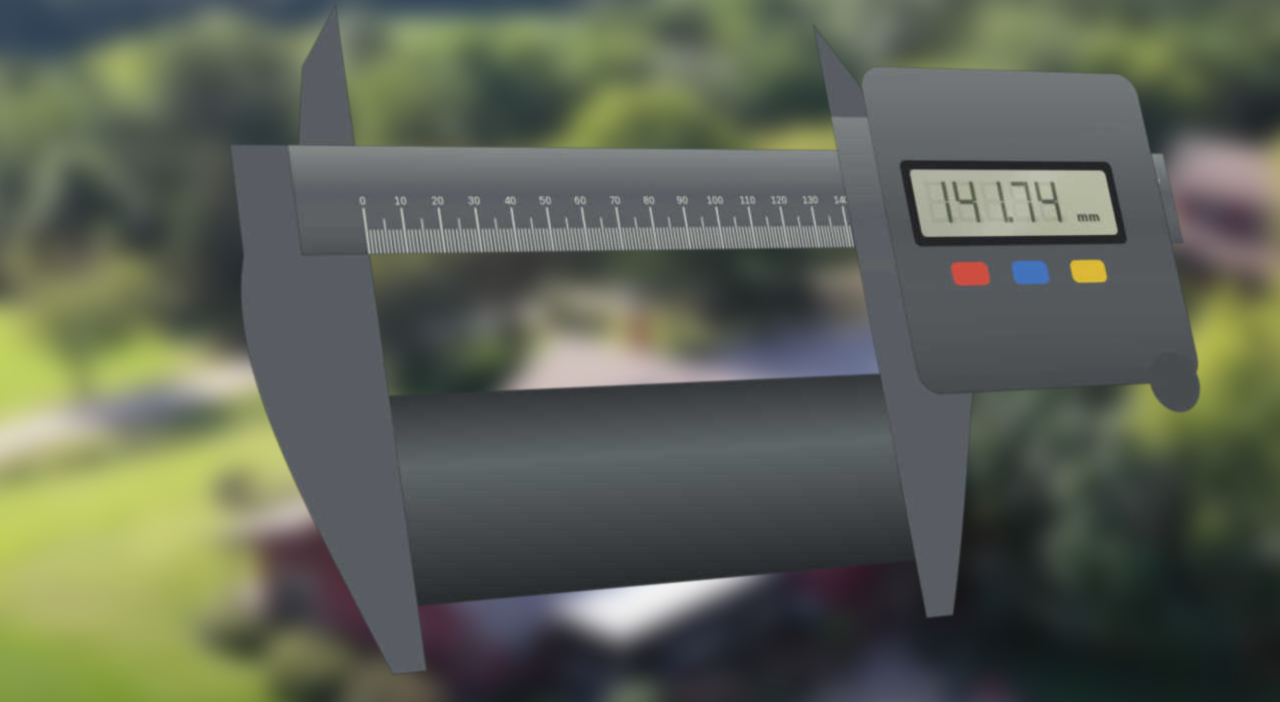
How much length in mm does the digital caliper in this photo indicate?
141.74 mm
